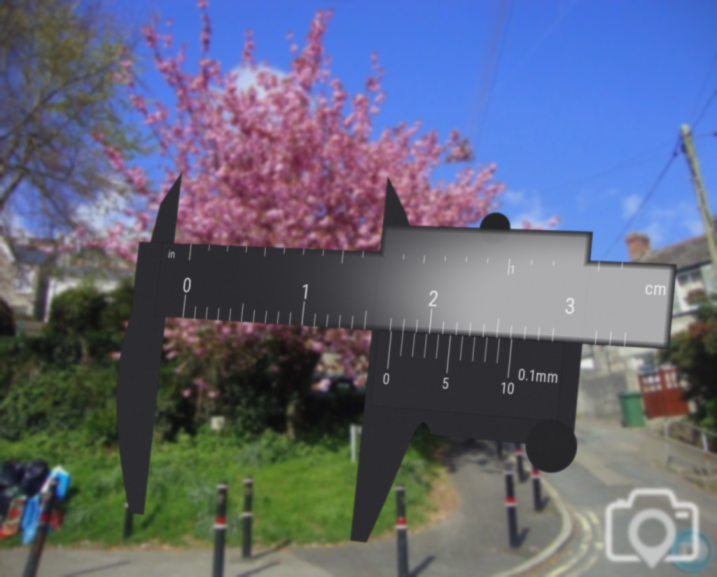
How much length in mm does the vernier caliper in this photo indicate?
17.1 mm
